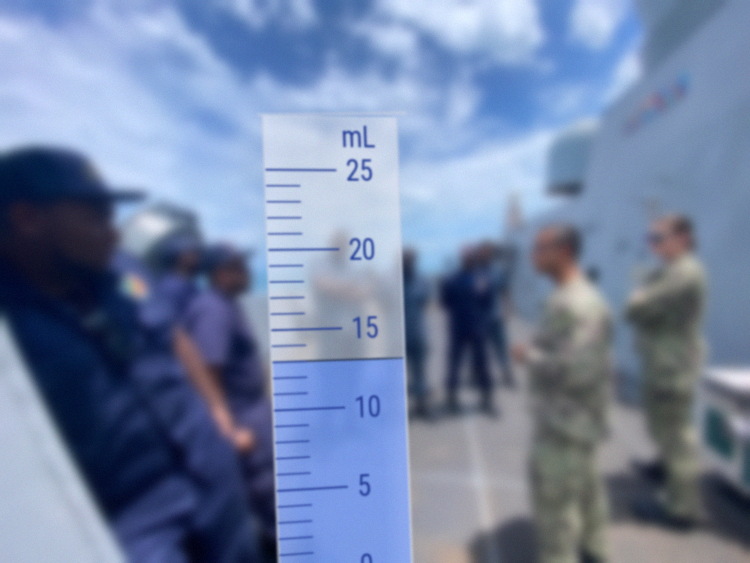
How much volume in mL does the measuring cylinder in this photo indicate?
13 mL
